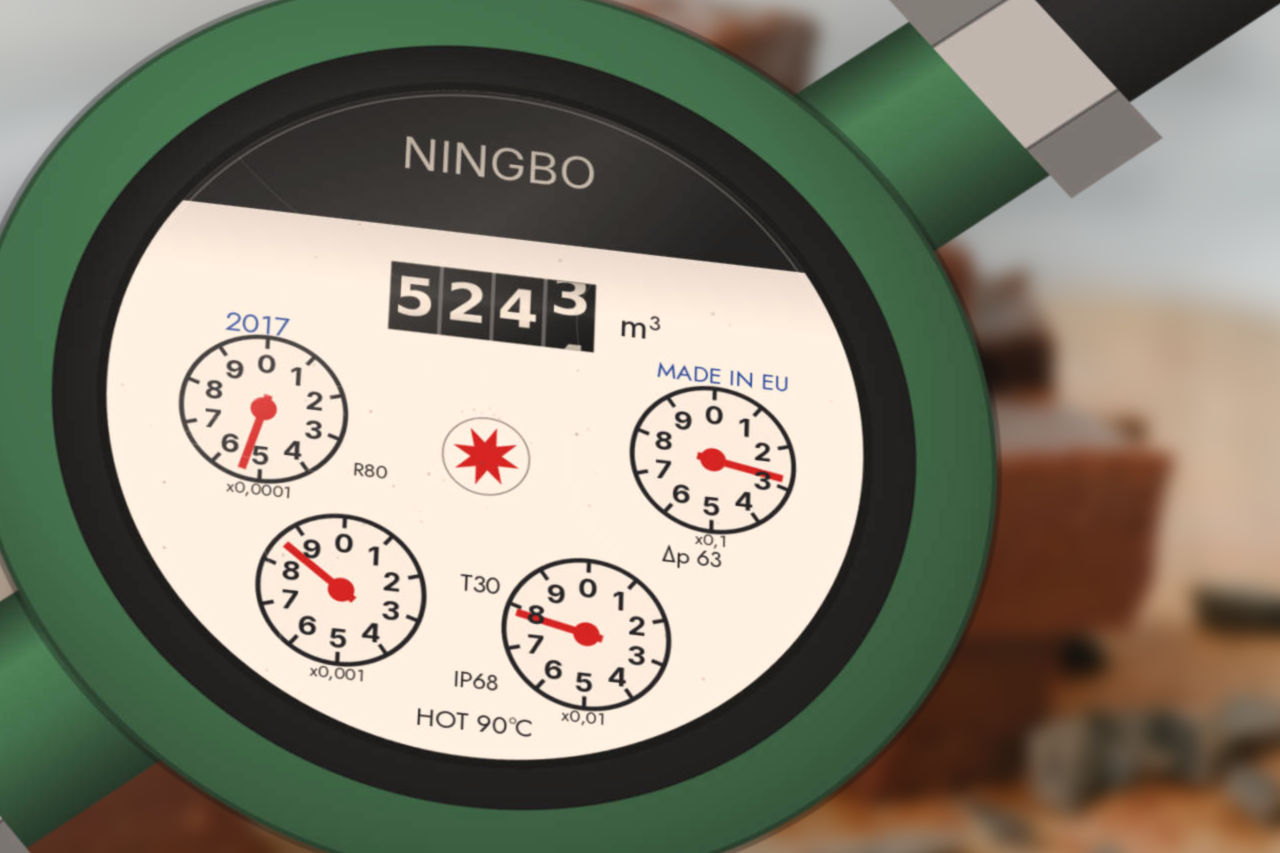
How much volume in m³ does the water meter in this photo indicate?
5243.2785 m³
